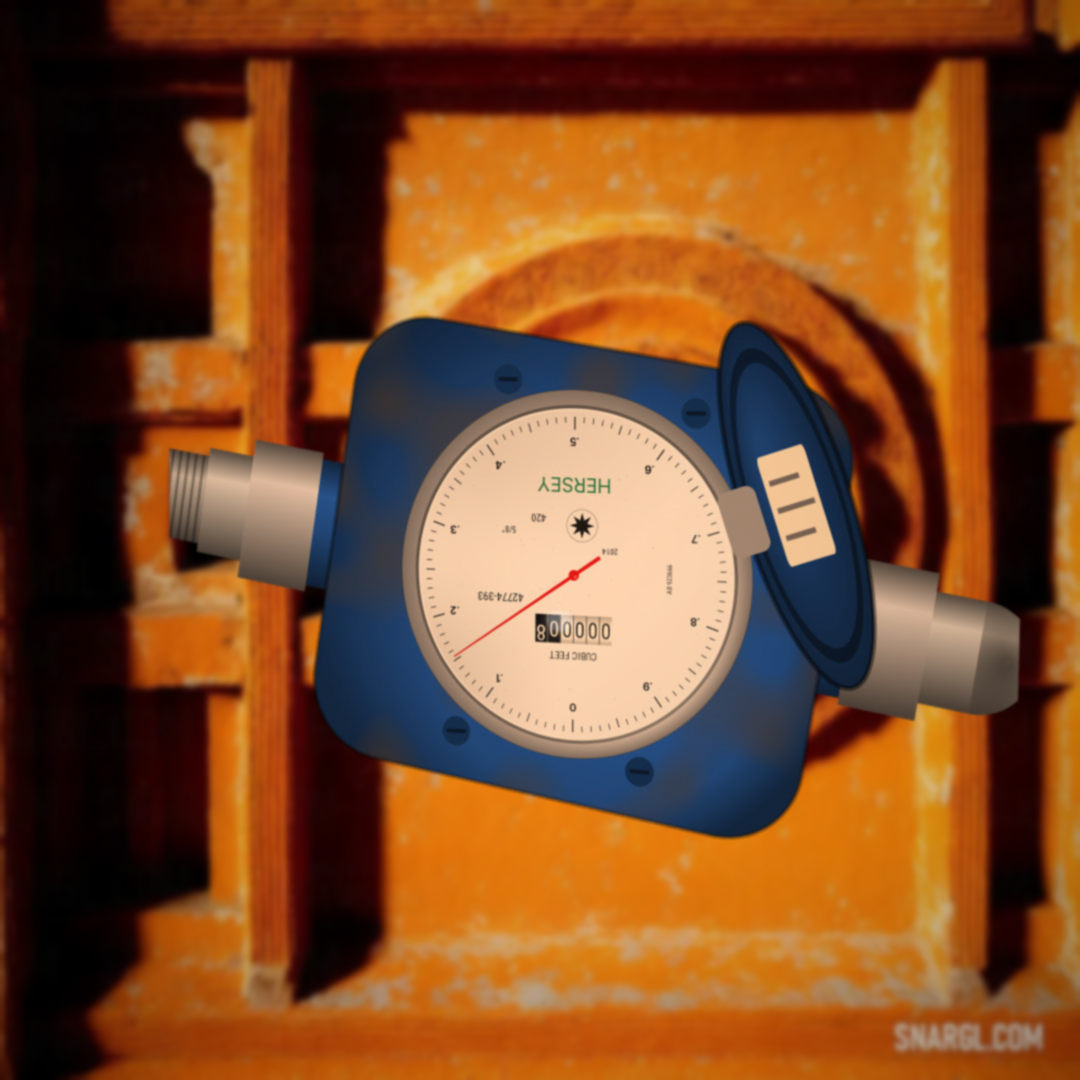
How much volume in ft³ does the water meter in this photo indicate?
8.15 ft³
